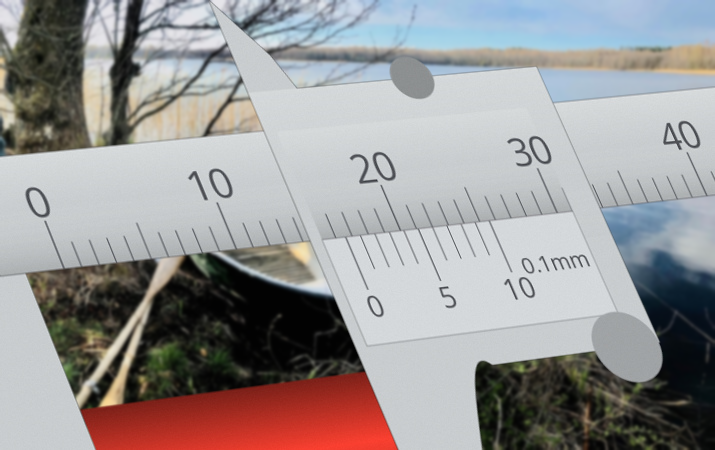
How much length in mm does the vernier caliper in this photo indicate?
16.6 mm
